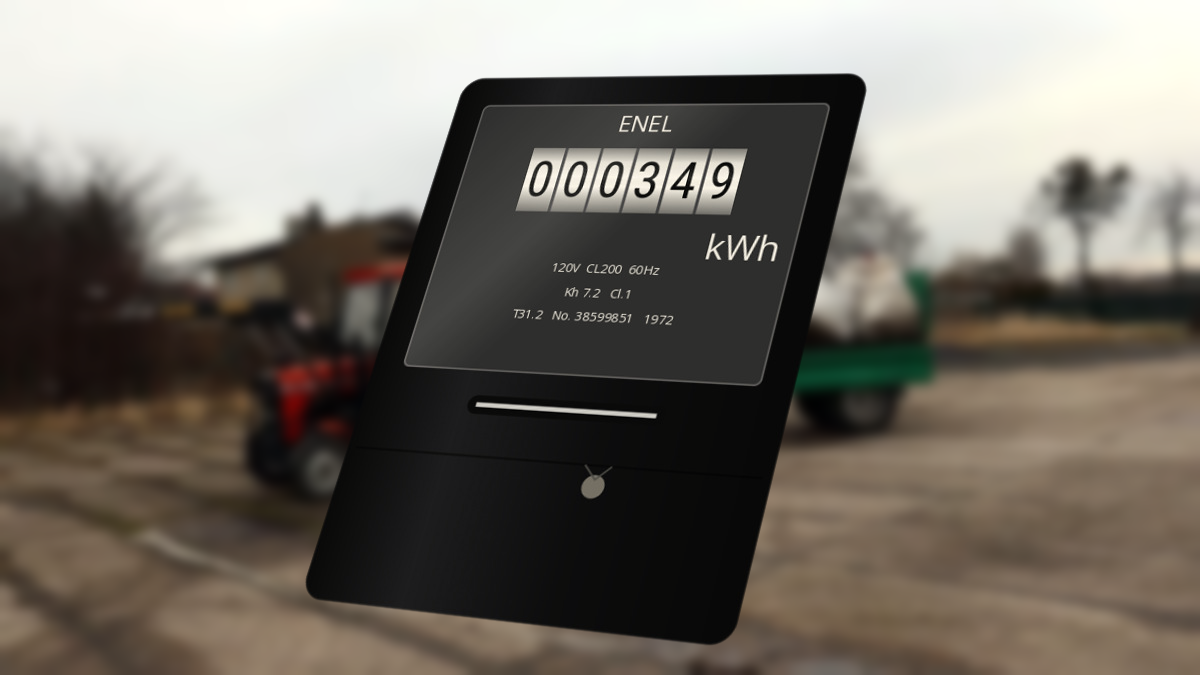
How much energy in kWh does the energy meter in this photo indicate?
349 kWh
